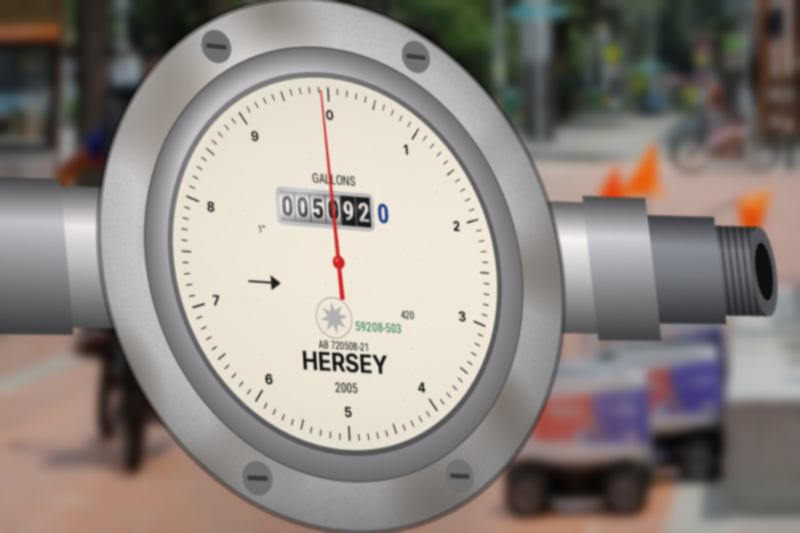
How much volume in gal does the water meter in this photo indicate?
50919.9 gal
